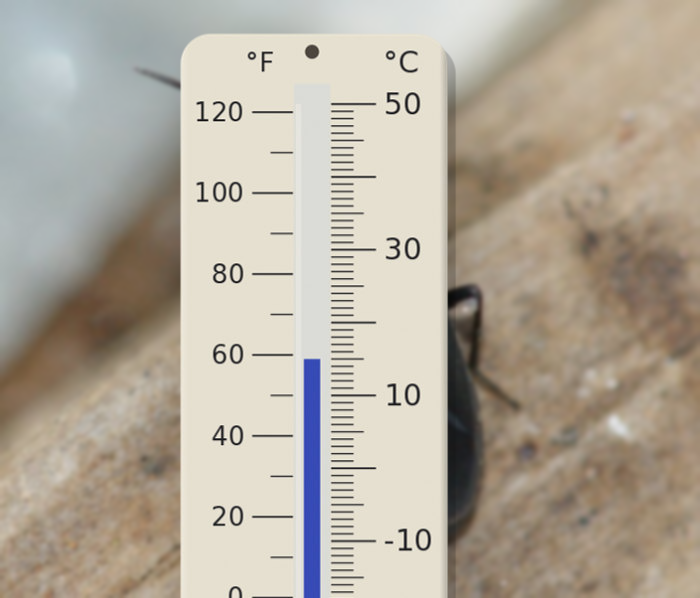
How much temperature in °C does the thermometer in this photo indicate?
15 °C
